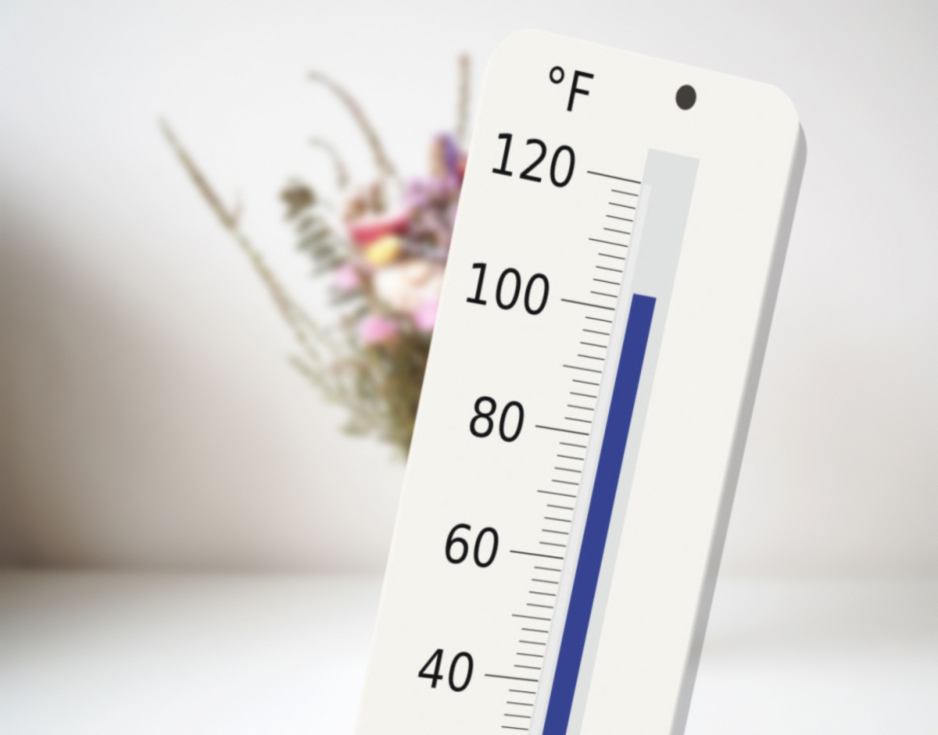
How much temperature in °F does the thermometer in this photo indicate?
103 °F
